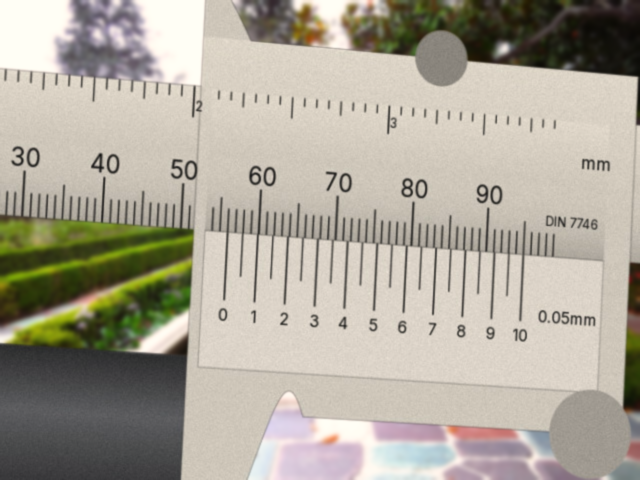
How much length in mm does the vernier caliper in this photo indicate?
56.0 mm
